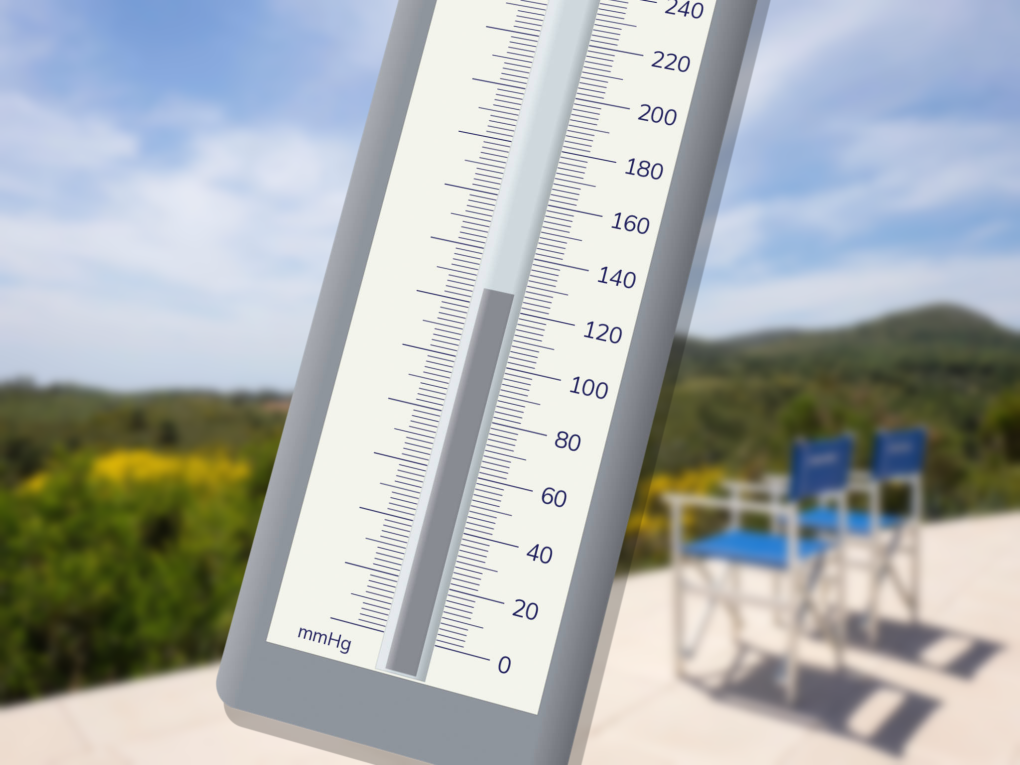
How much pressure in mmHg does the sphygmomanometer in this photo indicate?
126 mmHg
